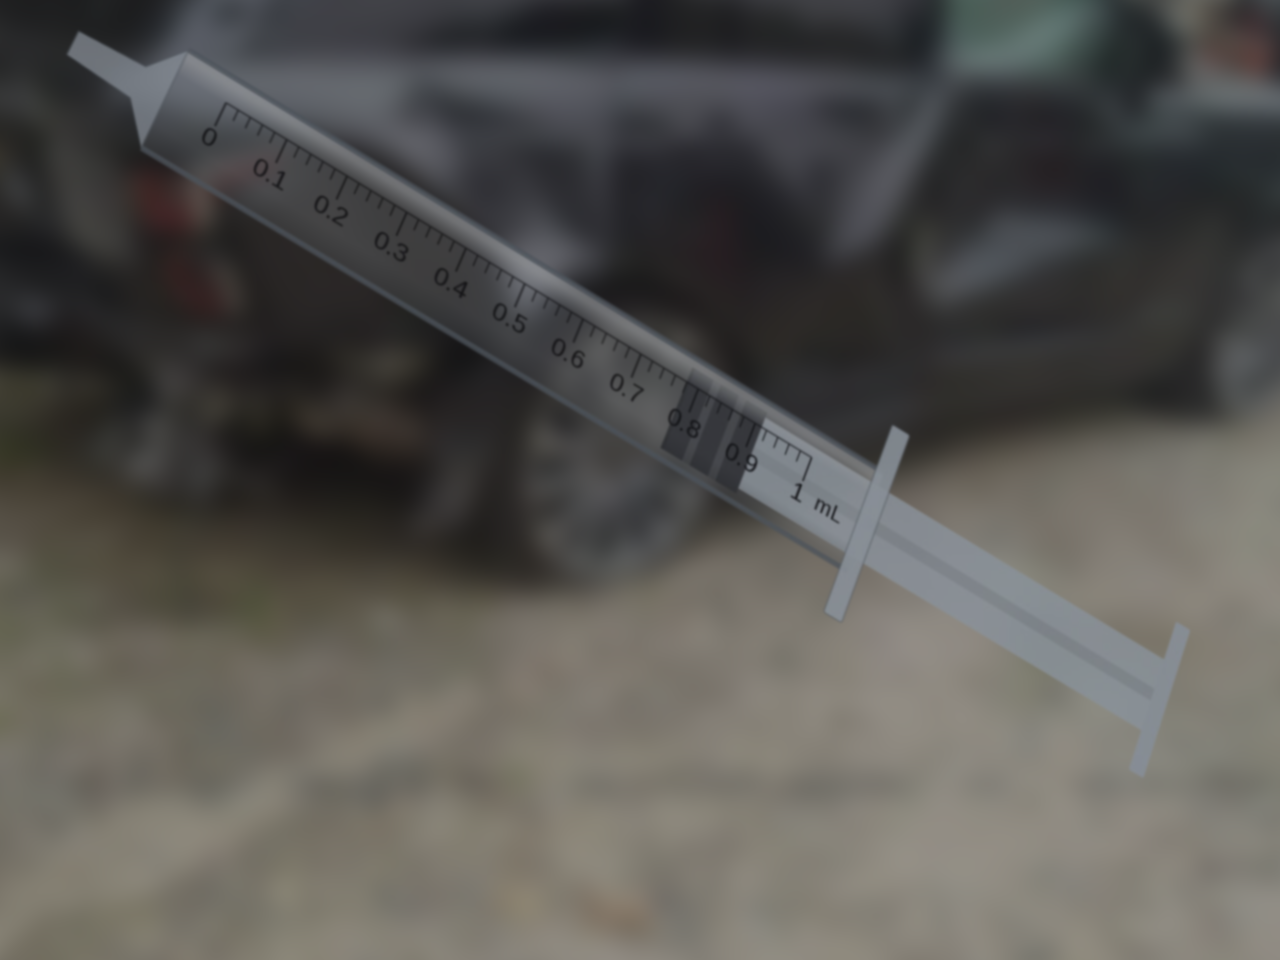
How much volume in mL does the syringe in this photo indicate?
0.78 mL
